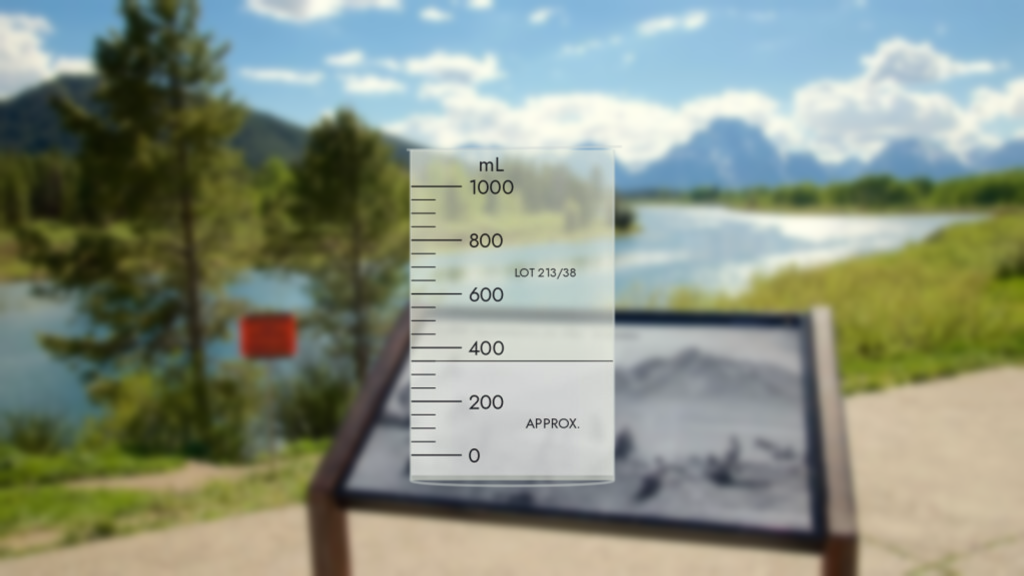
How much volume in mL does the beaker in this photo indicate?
350 mL
